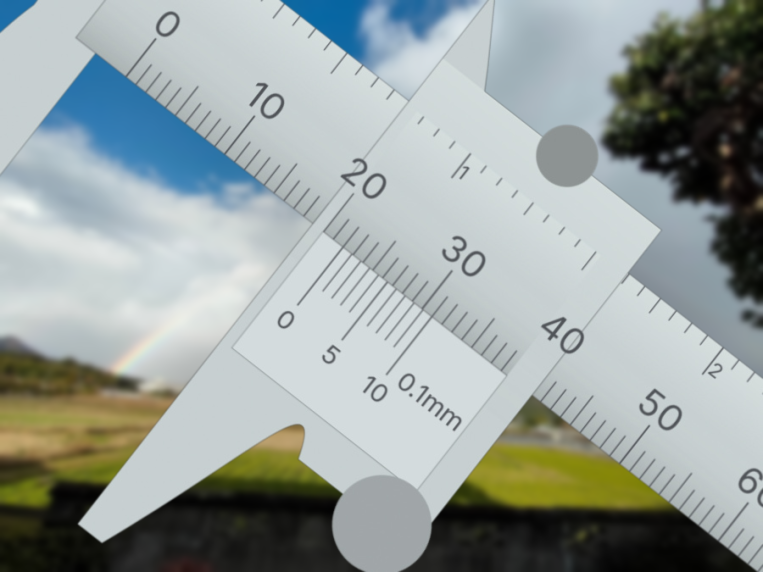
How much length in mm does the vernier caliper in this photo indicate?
22.0 mm
